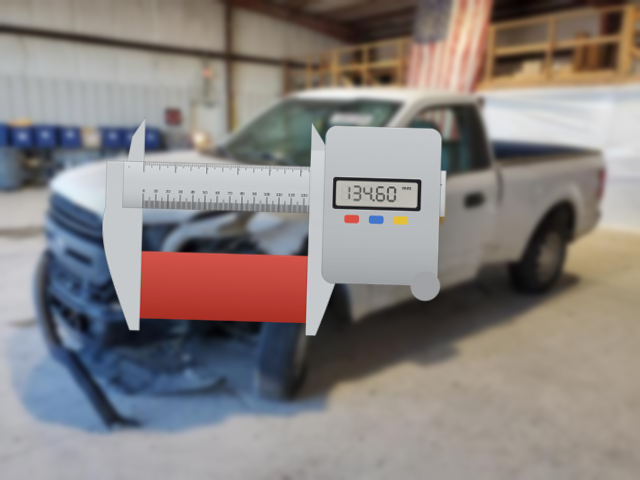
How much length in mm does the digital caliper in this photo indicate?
134.60 mm
